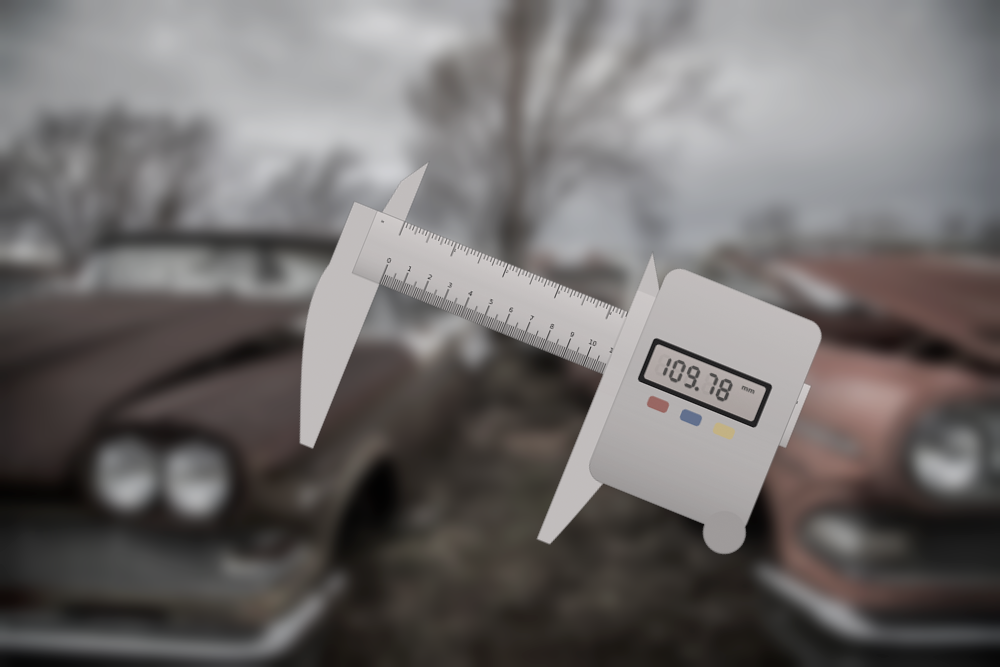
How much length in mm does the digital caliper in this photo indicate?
109.78 mm
